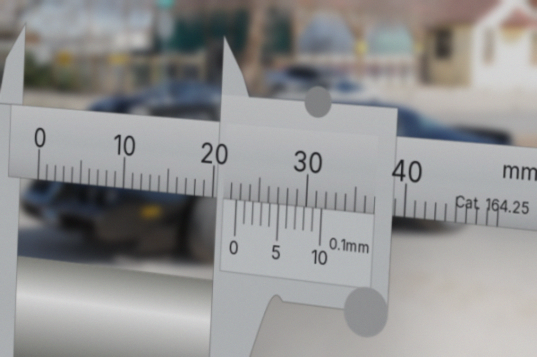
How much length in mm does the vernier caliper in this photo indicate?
22.6 mm
